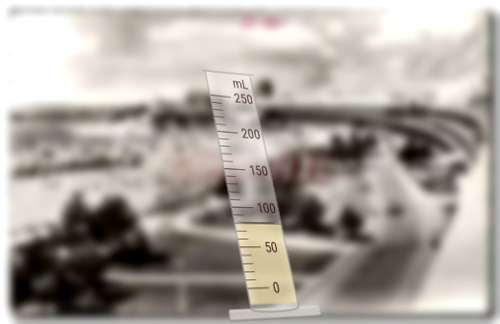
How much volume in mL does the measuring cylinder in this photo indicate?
80 mL
